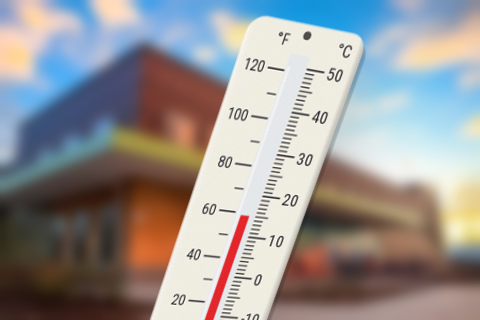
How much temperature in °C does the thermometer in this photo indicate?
15 °C
